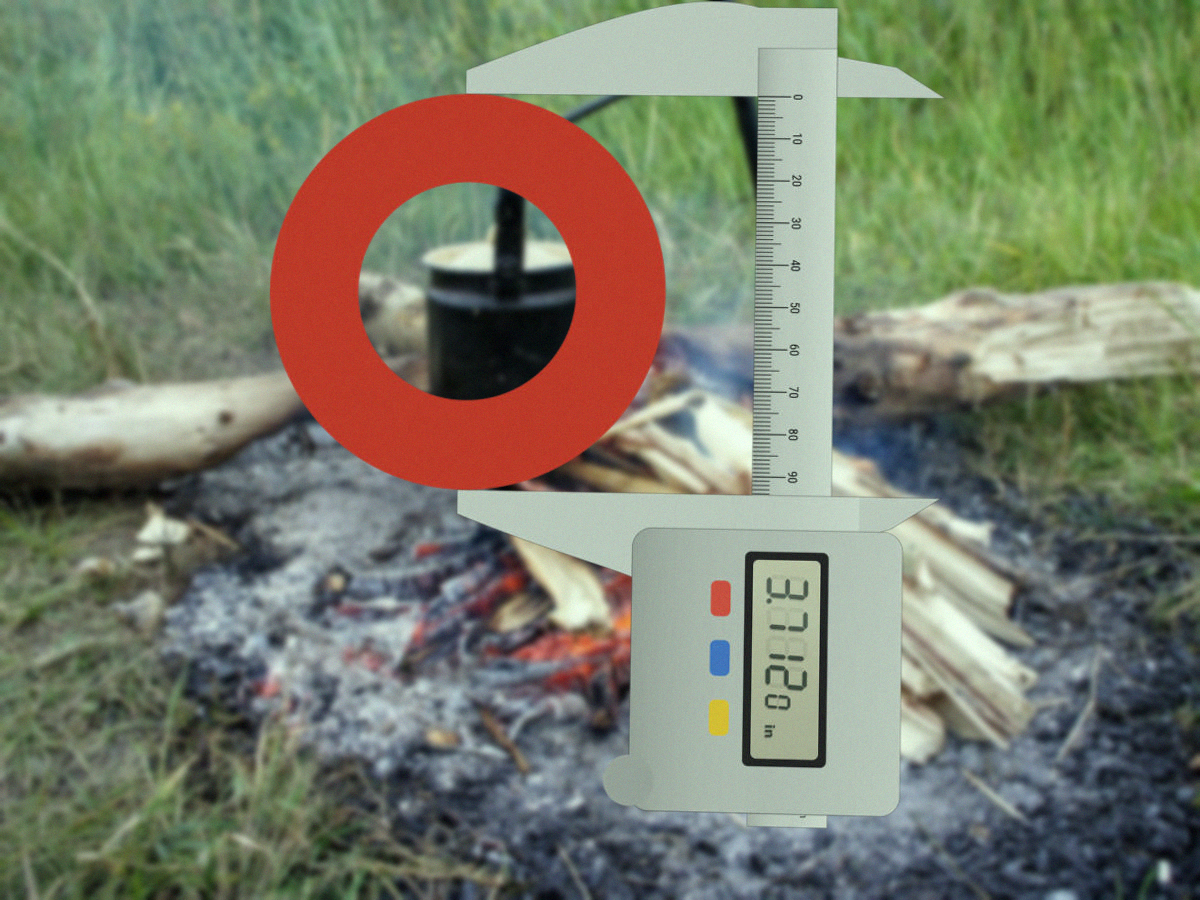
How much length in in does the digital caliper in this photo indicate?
3.7120 in
